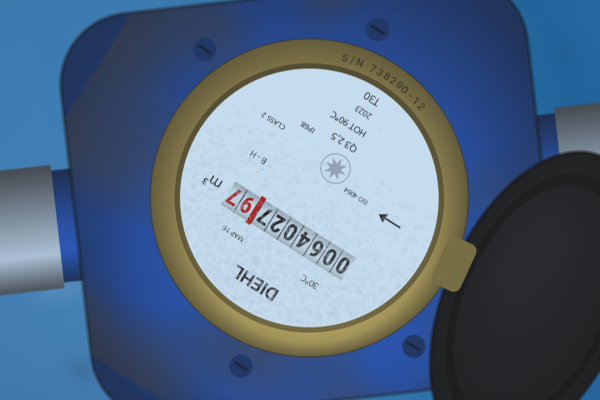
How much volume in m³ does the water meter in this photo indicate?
64027.97 m³
